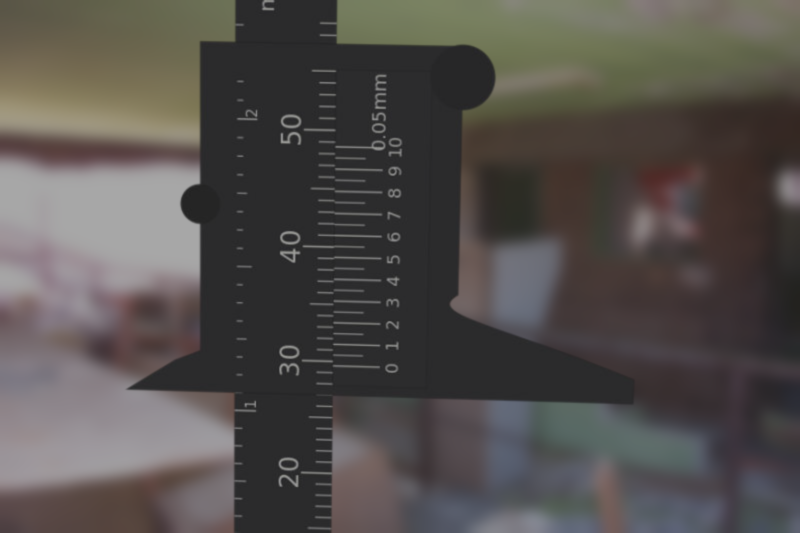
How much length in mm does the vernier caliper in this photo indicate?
29.6 mm
